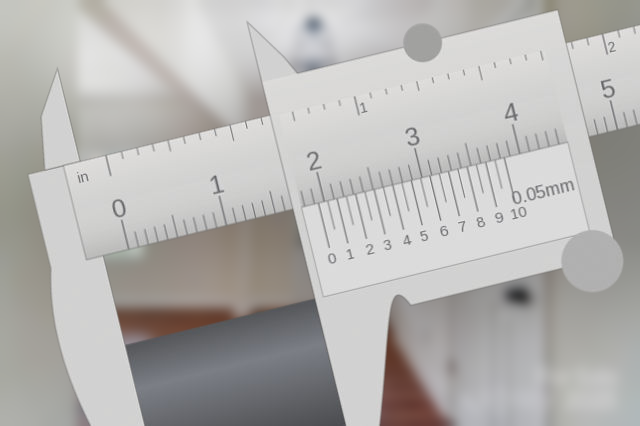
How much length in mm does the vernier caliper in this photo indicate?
19.4 mm
